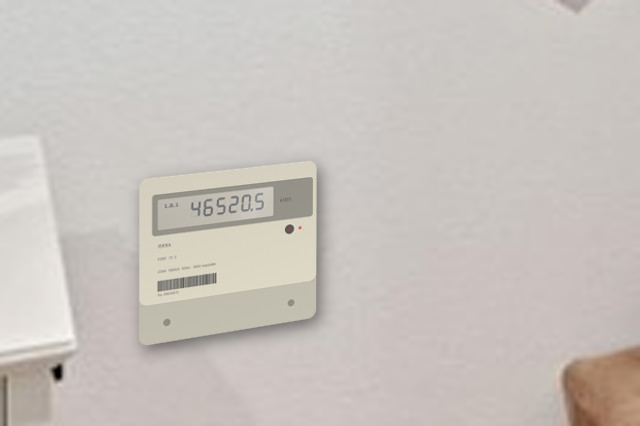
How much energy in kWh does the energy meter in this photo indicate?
46520.5 kWh
